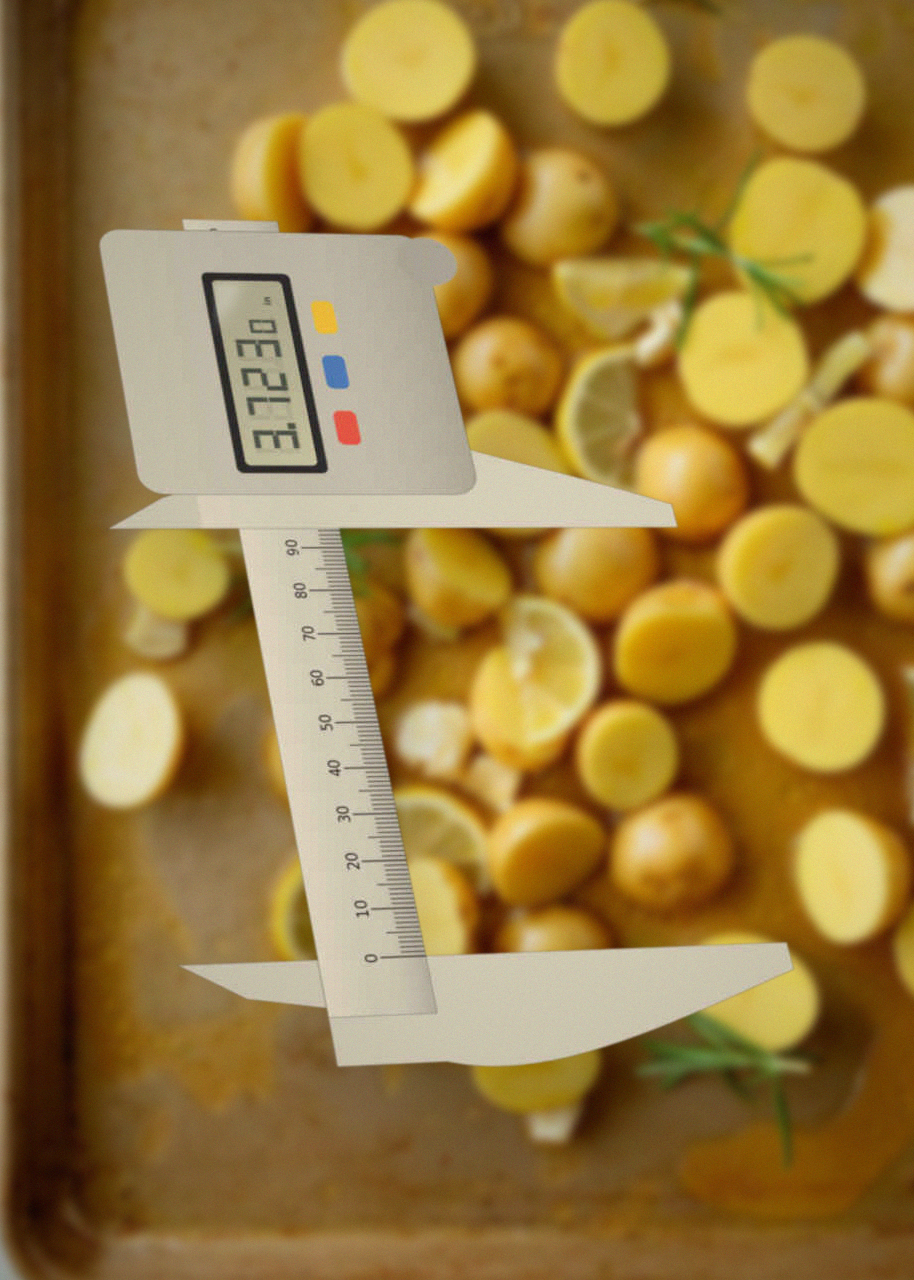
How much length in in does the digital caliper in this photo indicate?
3.7230 in
